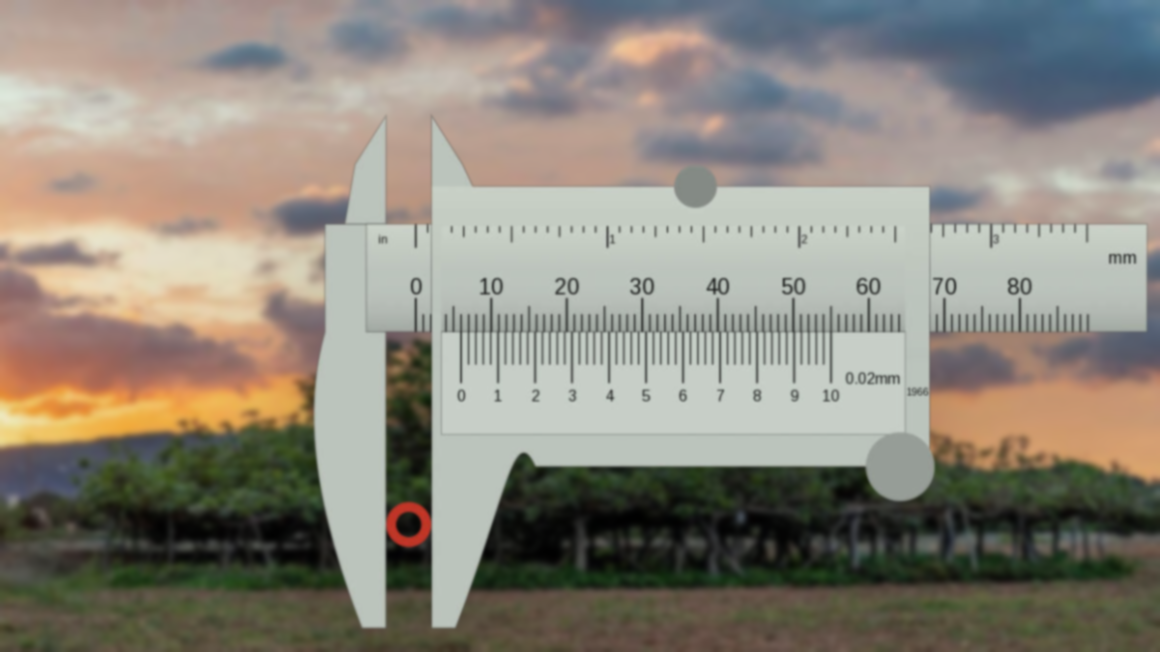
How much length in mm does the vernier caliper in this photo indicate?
6.0 mm
